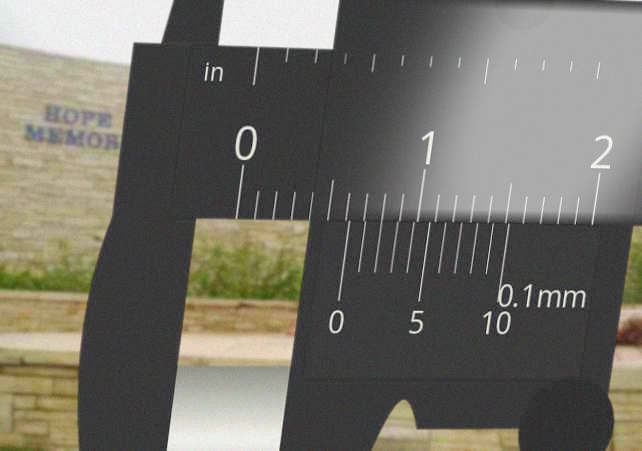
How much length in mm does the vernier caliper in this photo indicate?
6.2 mm
